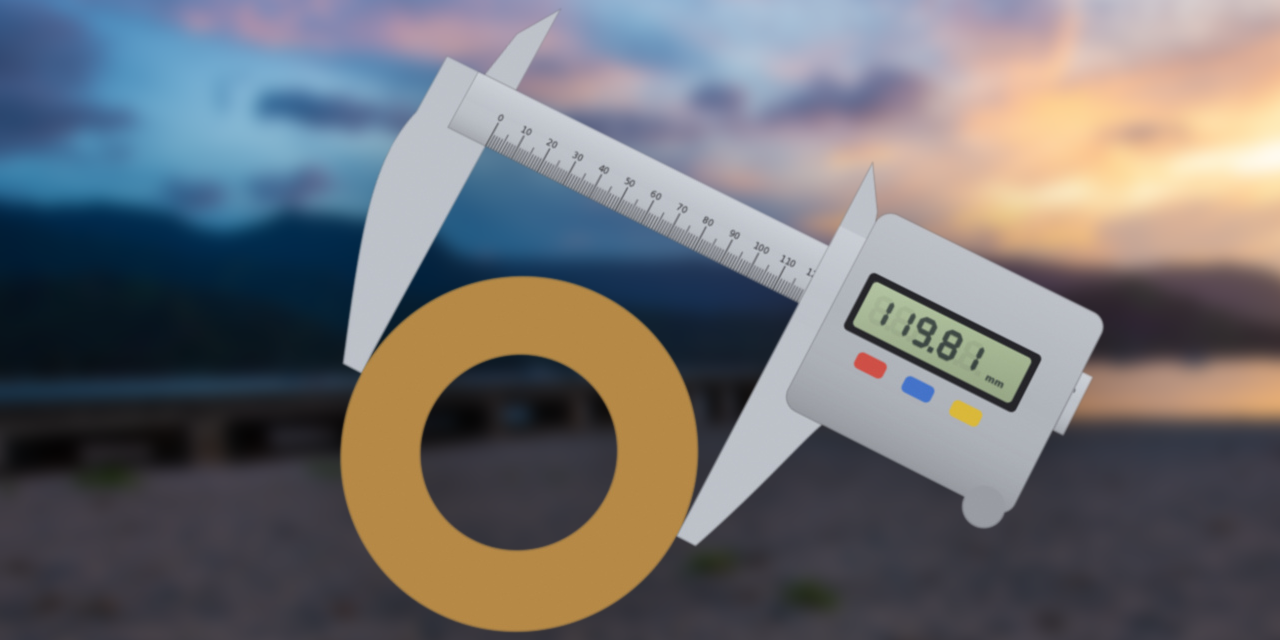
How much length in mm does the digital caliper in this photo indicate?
119.81 mm
